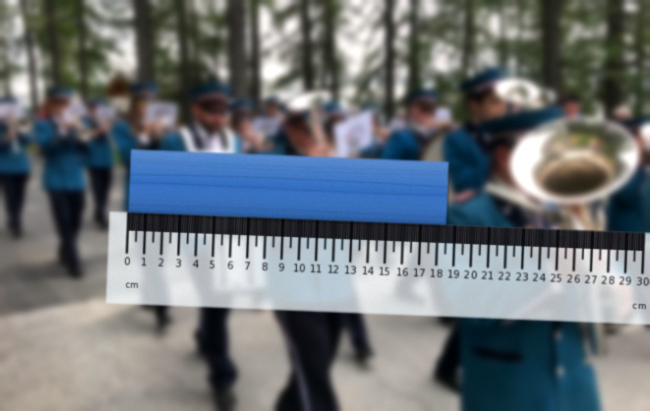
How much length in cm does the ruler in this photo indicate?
18.5 cm
